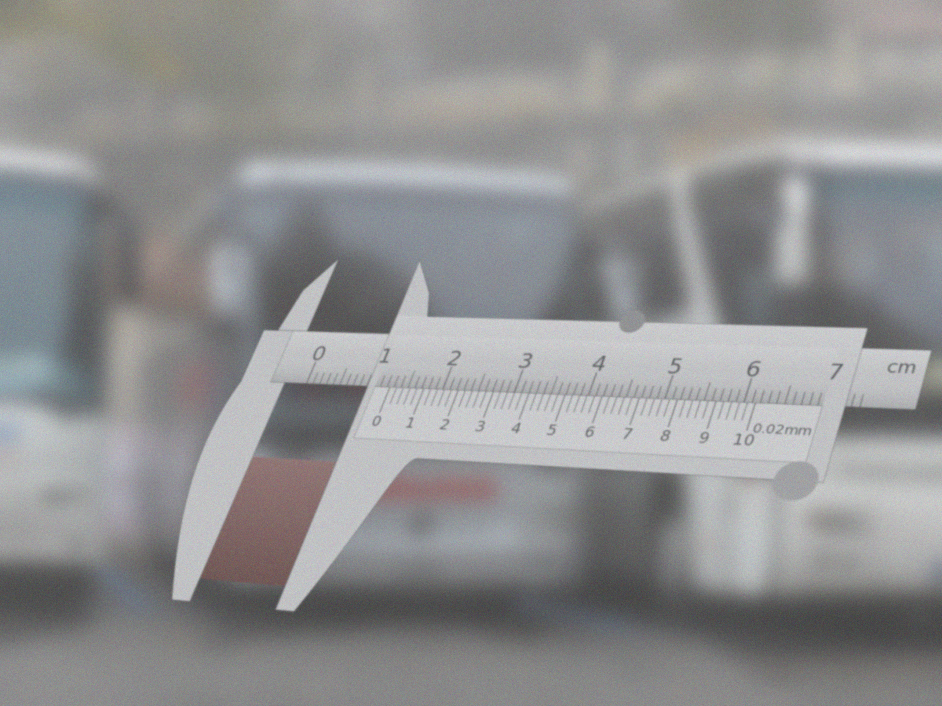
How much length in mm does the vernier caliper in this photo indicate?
12.4 mm
